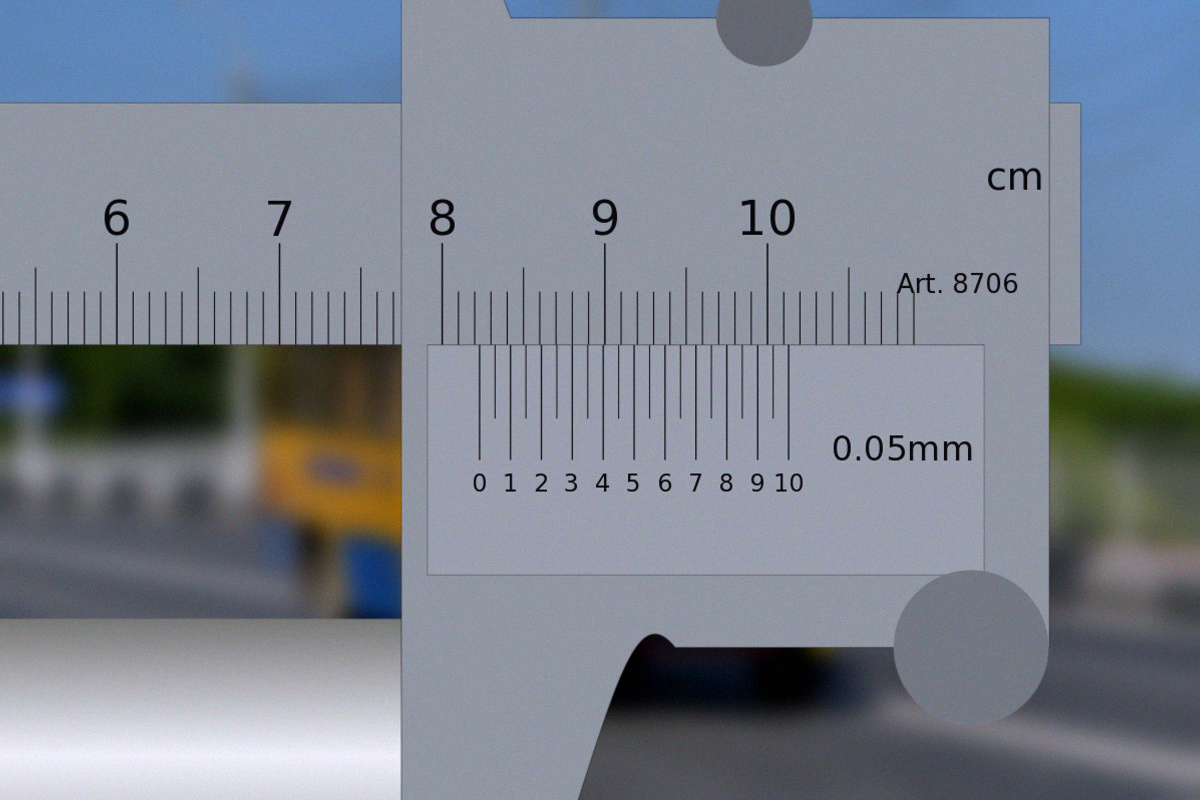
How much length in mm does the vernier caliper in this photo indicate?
82.3 mm
